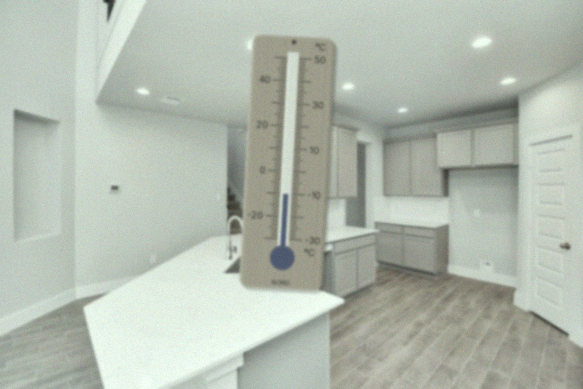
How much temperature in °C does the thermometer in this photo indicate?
-10 °C
